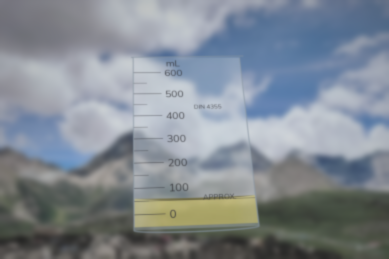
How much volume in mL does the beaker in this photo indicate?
50 mL
